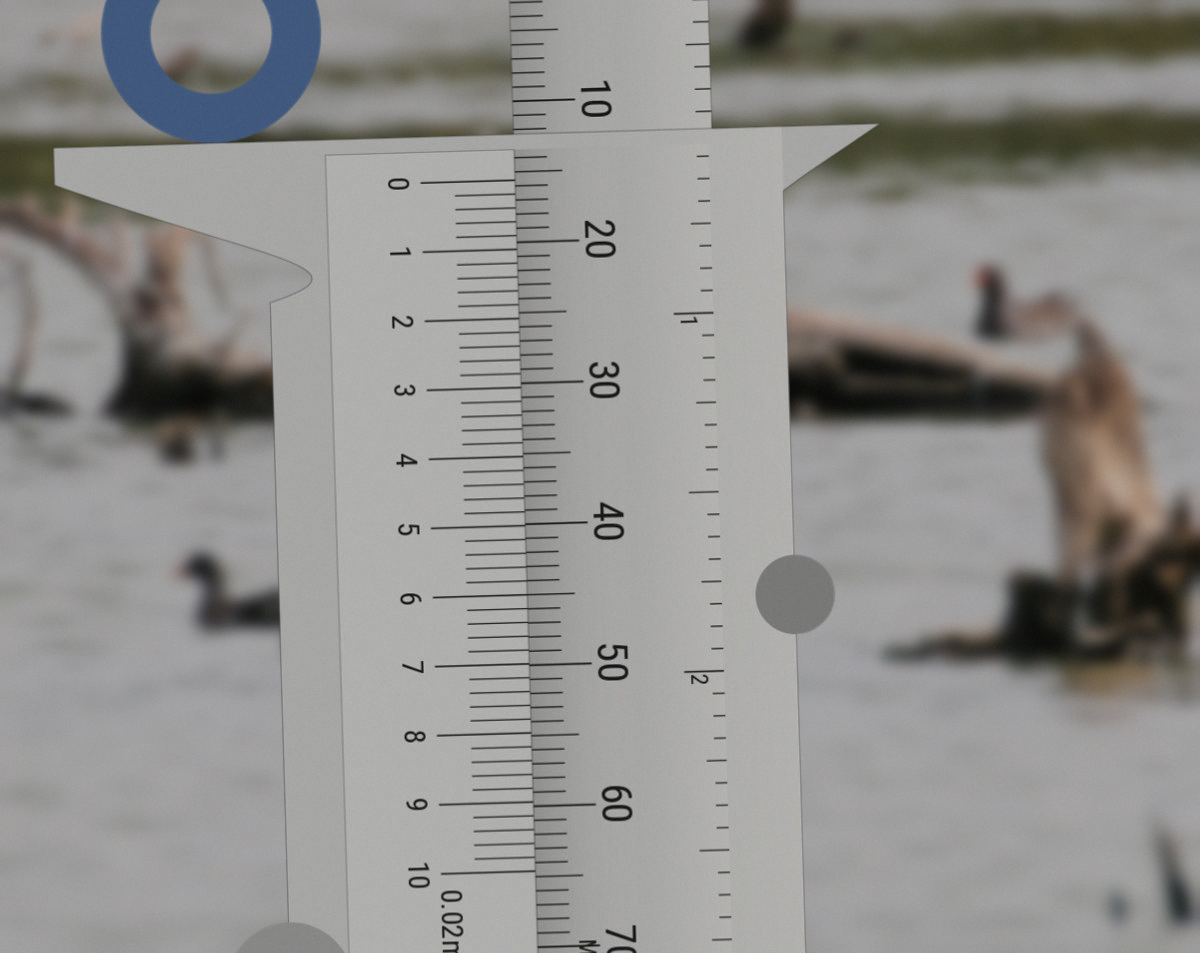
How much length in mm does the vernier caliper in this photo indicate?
15.6 mm
